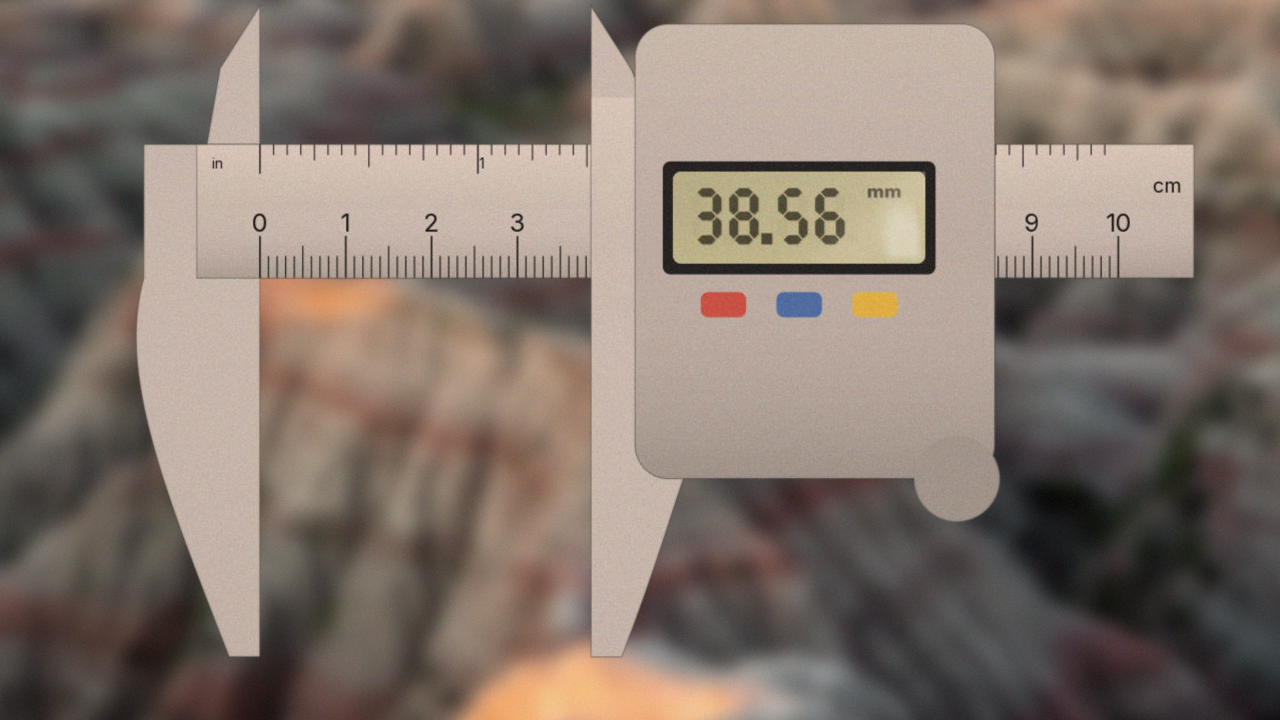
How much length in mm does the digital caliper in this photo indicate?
38.56 mm
